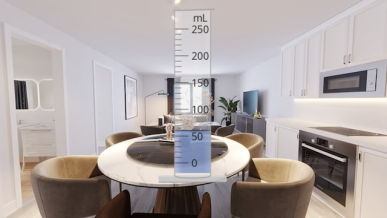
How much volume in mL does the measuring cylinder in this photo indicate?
60 mL
